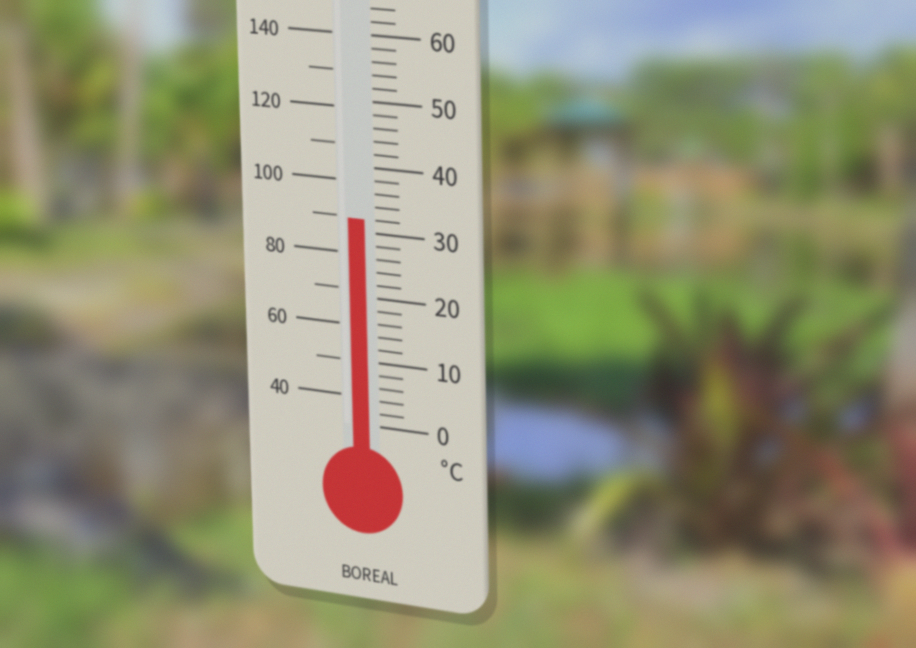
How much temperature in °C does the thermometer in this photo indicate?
32 °C
